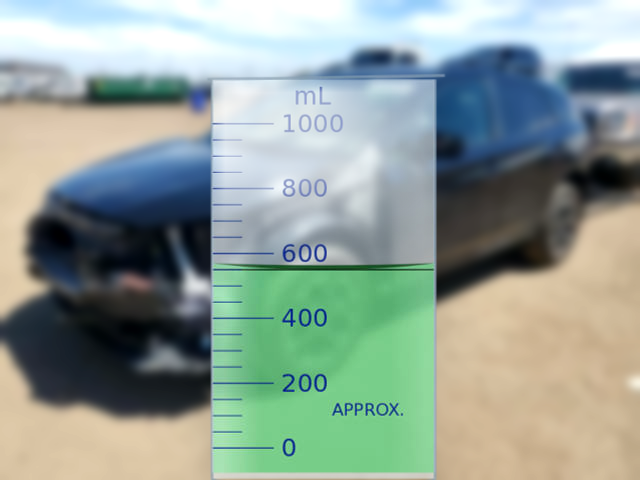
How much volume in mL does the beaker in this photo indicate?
550 mL
